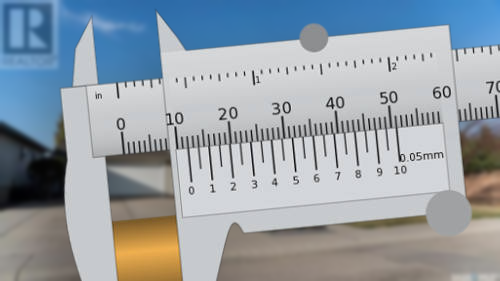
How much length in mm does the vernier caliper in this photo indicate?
12.0 mm
